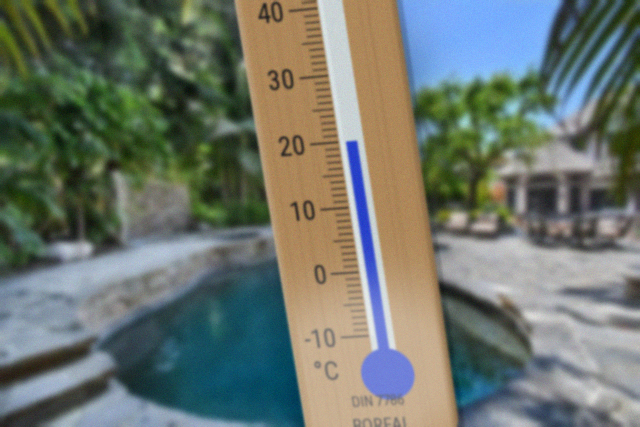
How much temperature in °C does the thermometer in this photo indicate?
20 °C
